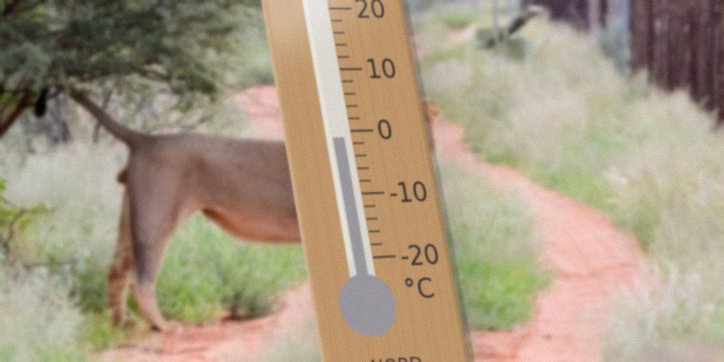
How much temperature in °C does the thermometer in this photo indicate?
-1 °C
